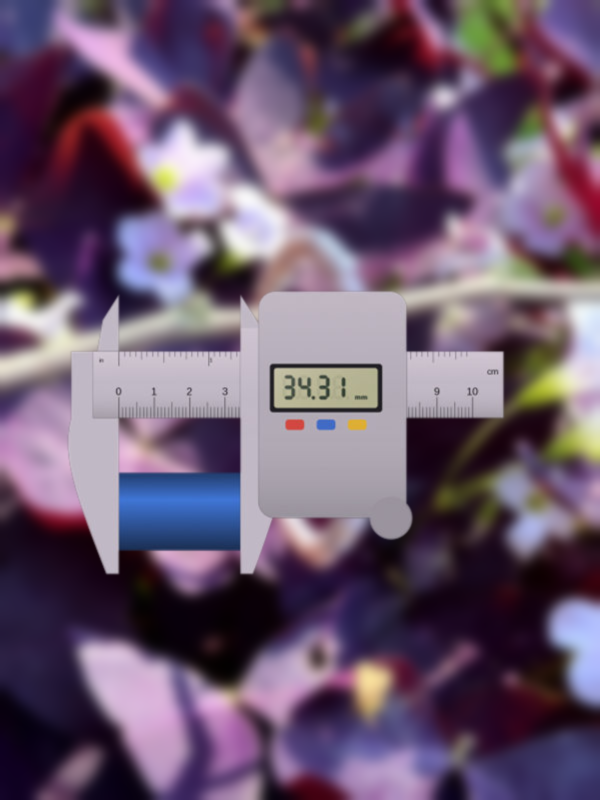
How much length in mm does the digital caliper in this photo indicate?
34.31 mm
